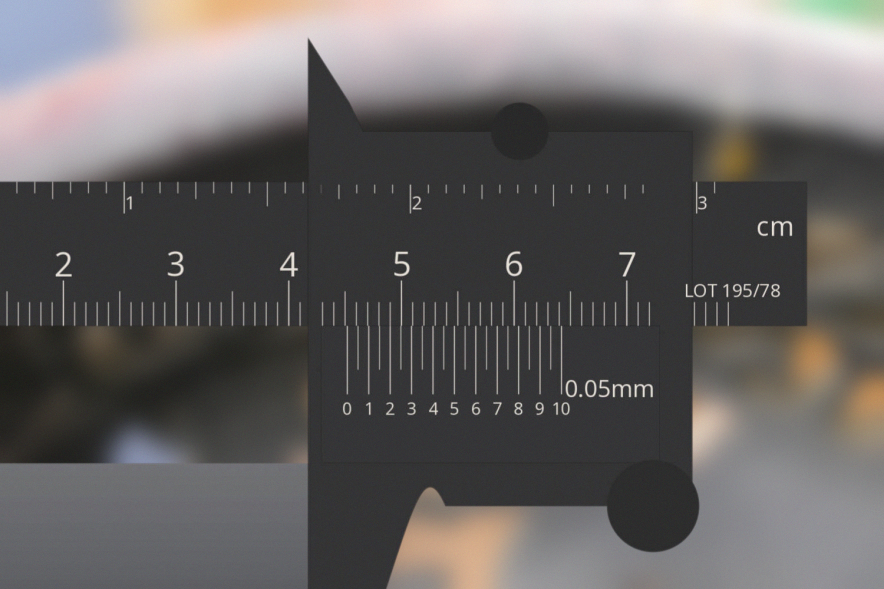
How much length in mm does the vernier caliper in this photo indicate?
45.2 mm
